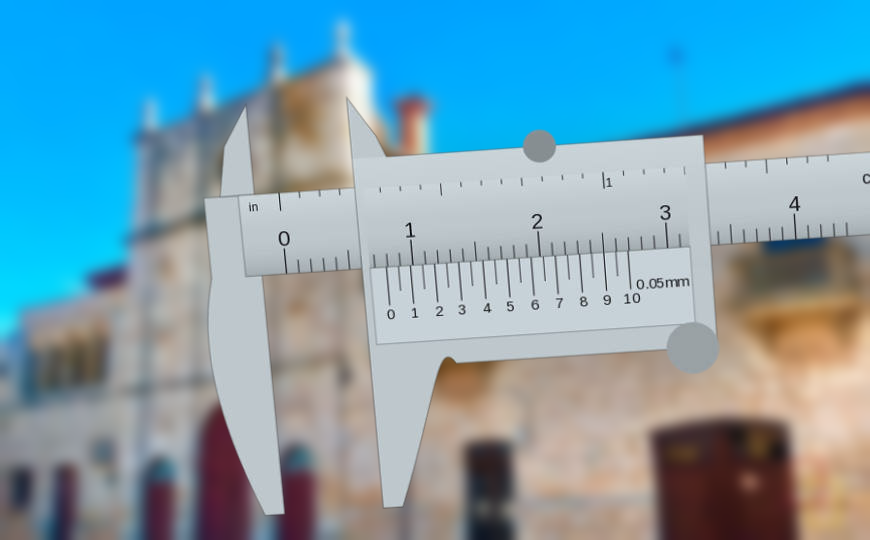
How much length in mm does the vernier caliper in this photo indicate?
7.9 mm
